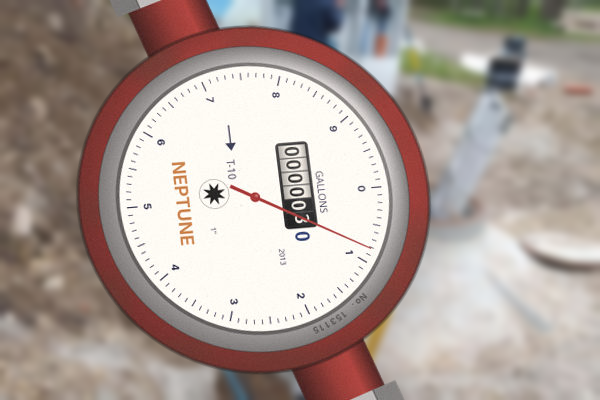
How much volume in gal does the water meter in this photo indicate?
30.8 gal
